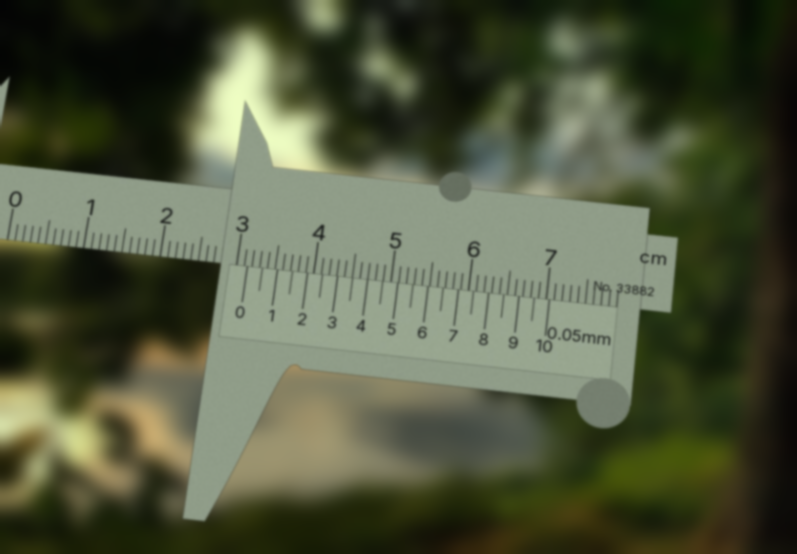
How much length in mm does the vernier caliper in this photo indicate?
31.4 mm
